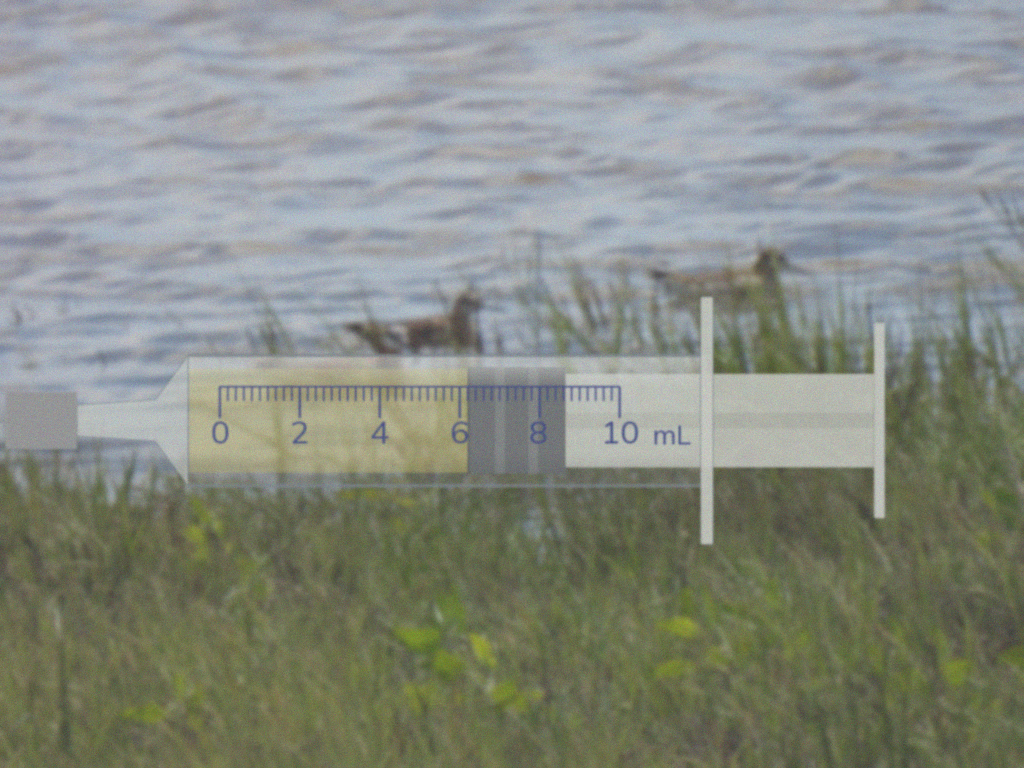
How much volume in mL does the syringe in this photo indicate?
6.2 mL
